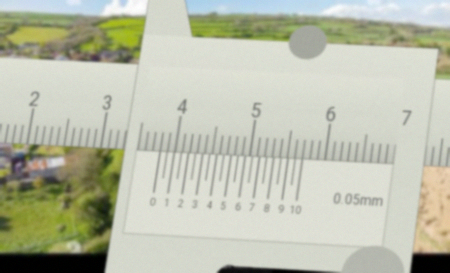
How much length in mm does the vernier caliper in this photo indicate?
38.0 mm
